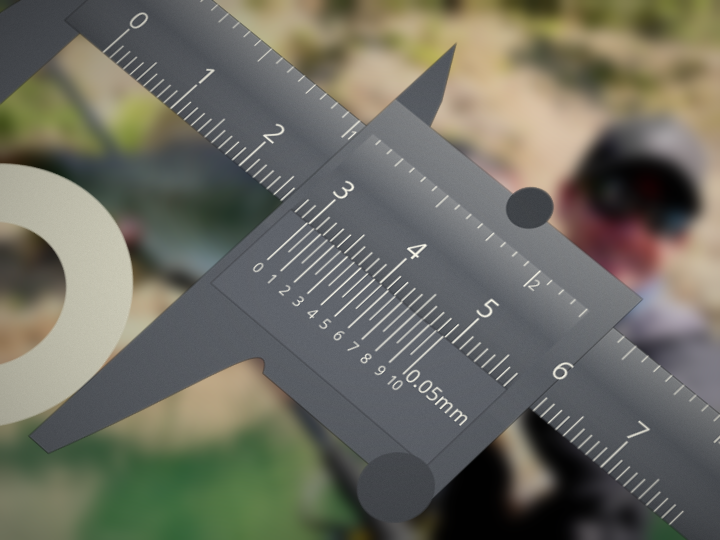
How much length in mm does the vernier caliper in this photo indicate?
29.8 mm
